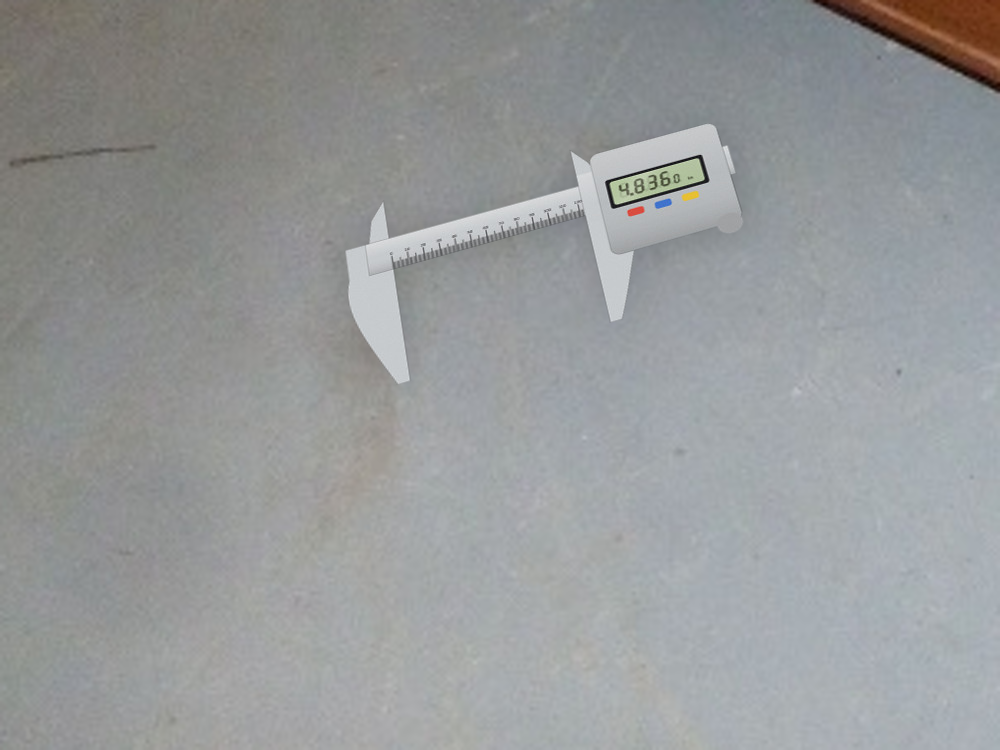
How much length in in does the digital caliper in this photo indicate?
4.8360 in
